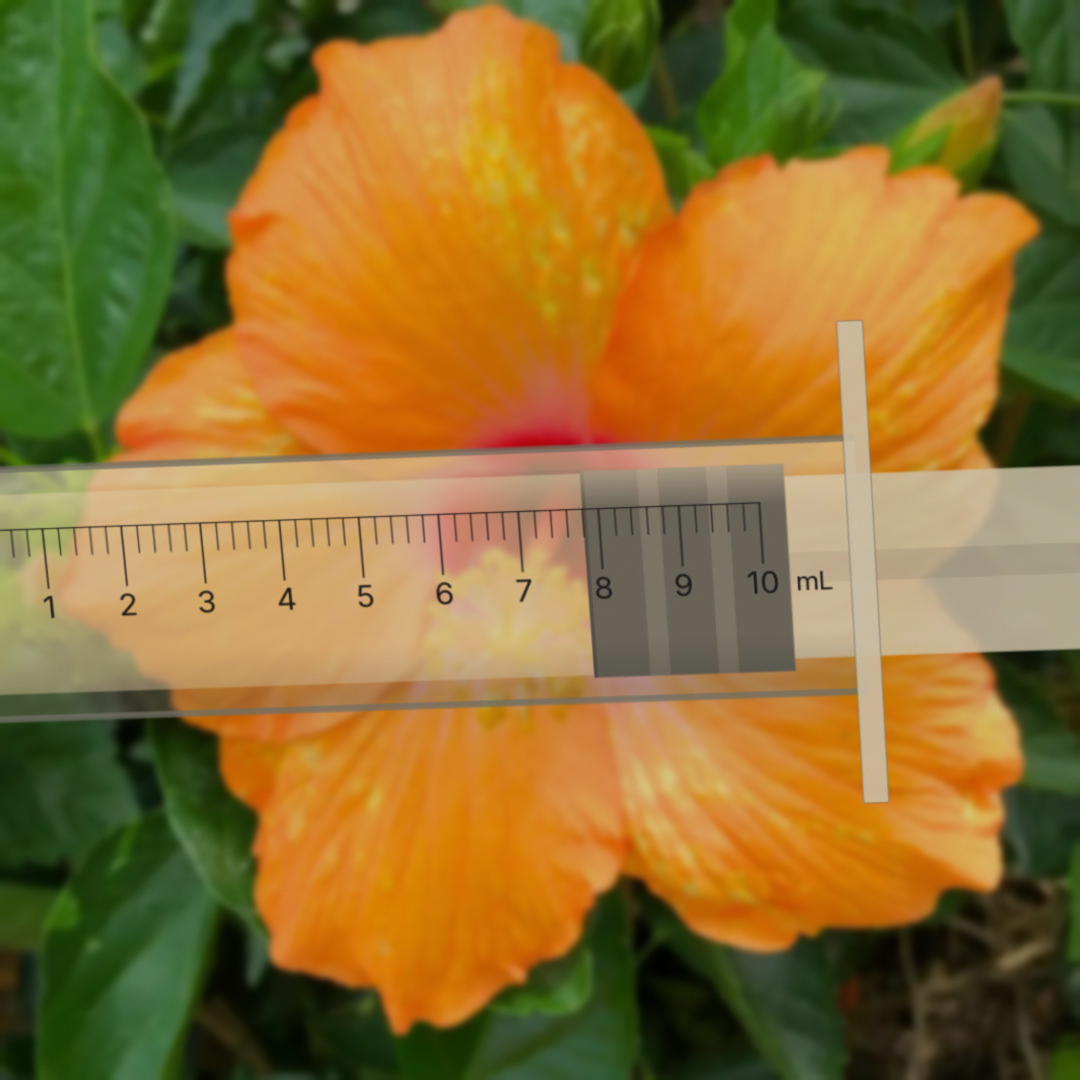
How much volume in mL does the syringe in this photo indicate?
7.8 mL
